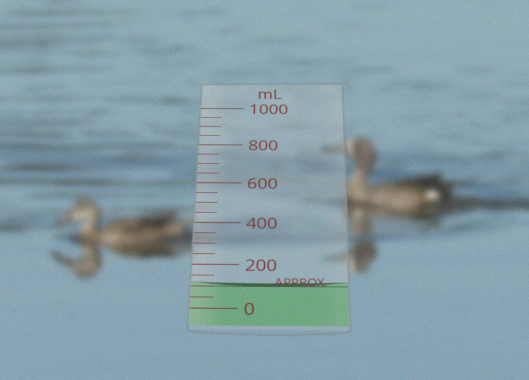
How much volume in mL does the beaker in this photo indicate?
100 mL
